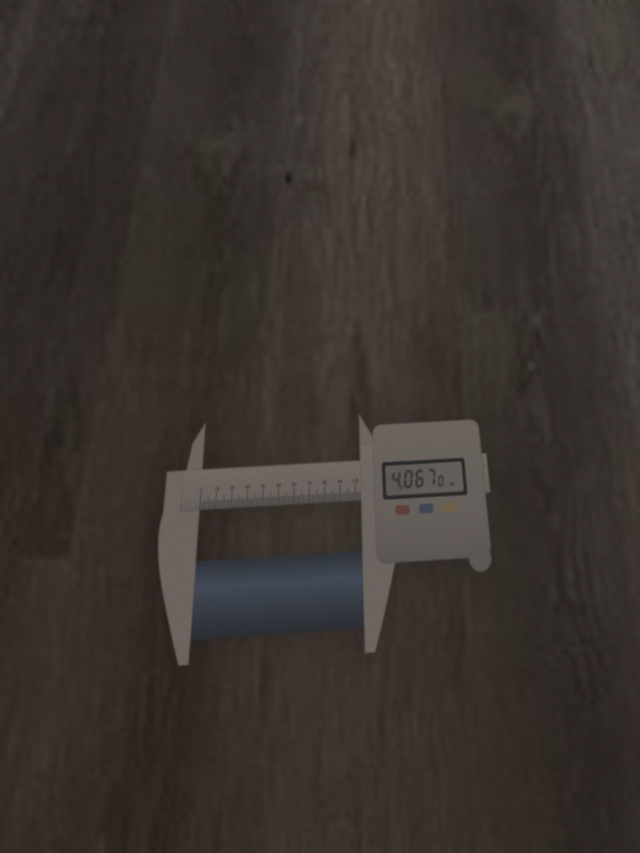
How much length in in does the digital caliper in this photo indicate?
4.0670 in
